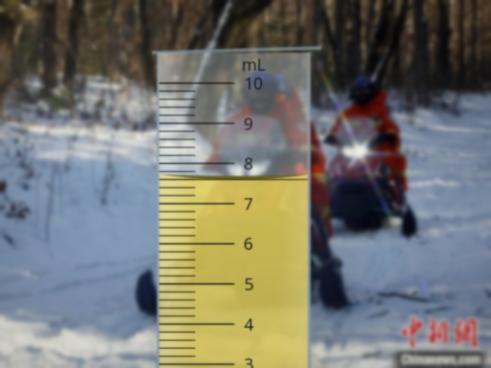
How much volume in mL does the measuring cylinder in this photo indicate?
7.6 mL
